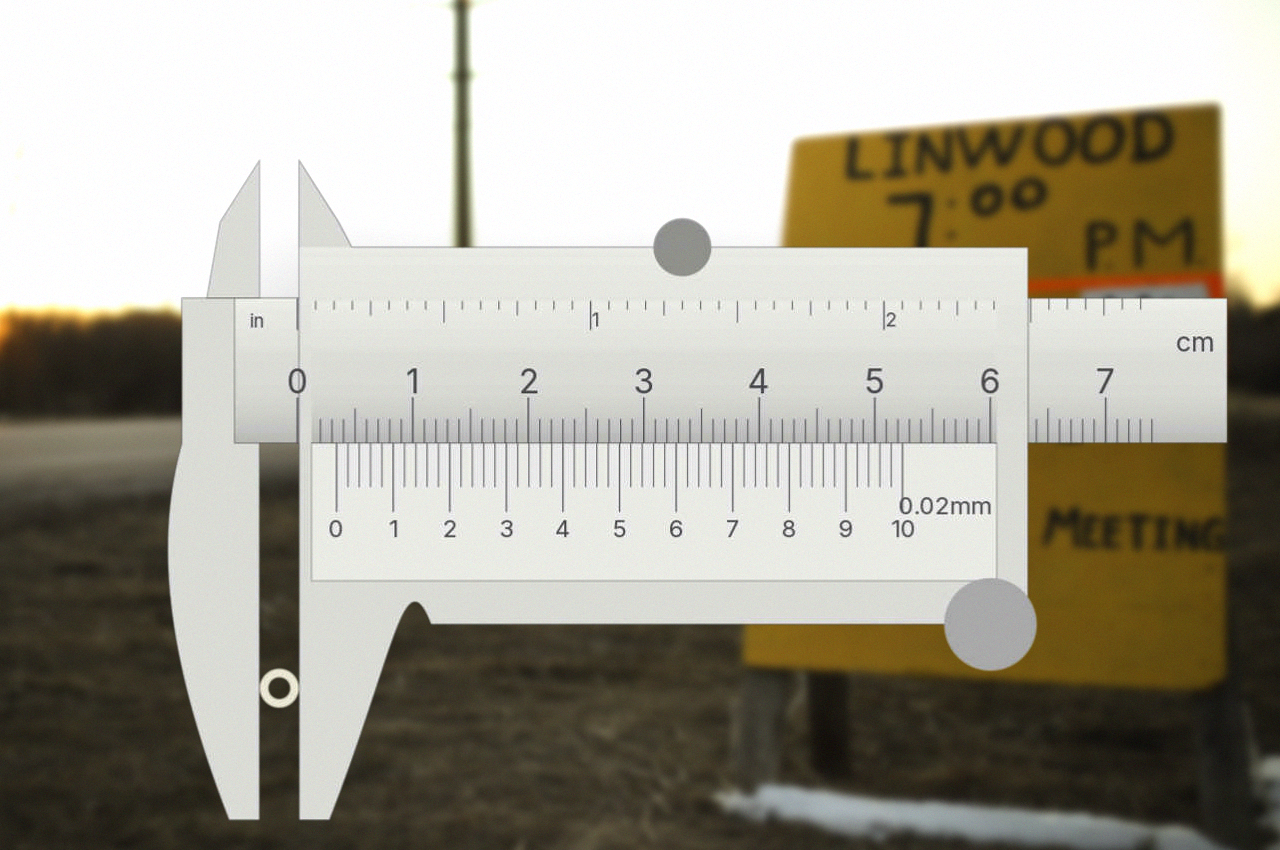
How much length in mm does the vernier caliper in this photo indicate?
3.4 mm
